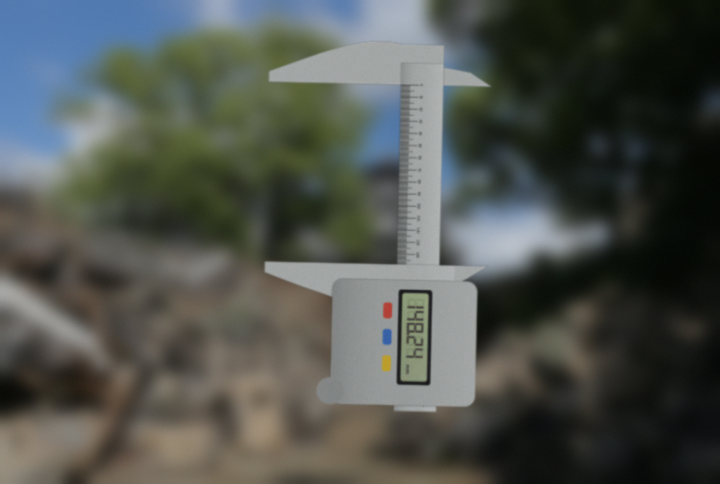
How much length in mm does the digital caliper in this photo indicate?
148.24 mm
